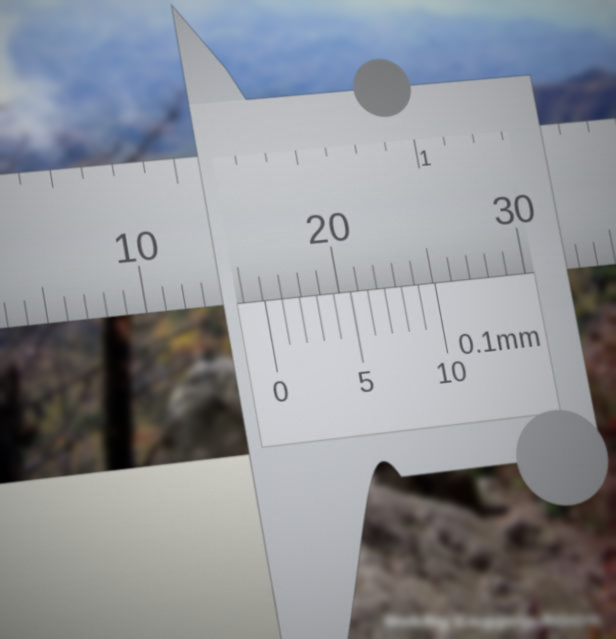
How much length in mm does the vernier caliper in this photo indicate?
16.1 mm
